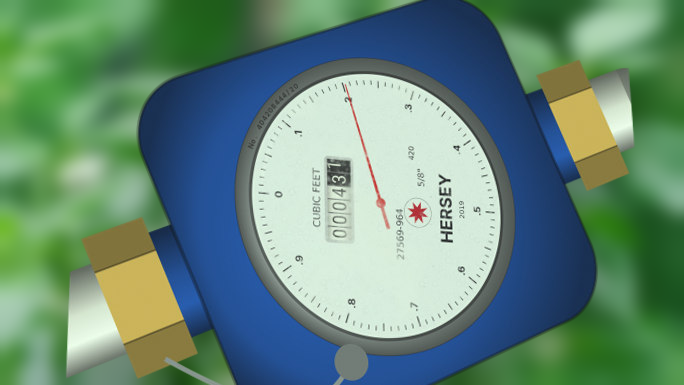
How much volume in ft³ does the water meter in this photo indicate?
431.20 ft³
